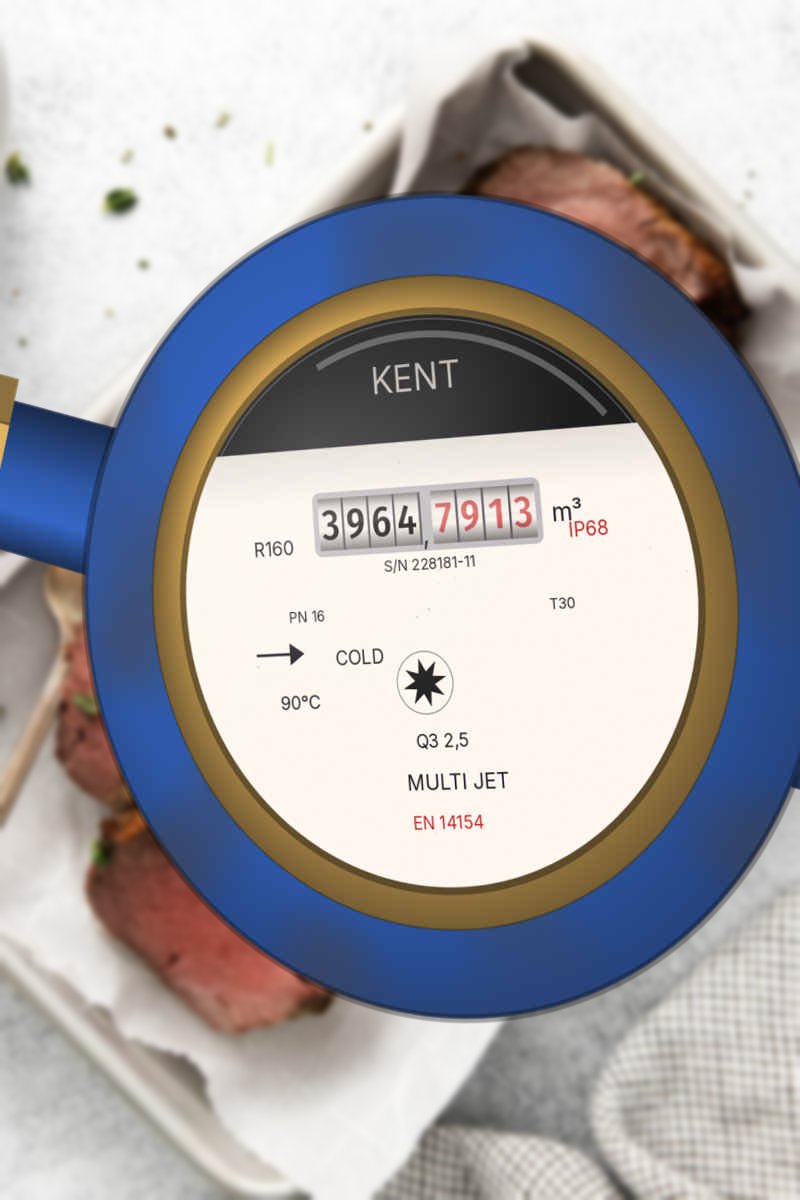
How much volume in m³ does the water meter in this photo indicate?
3964.7913 m³
